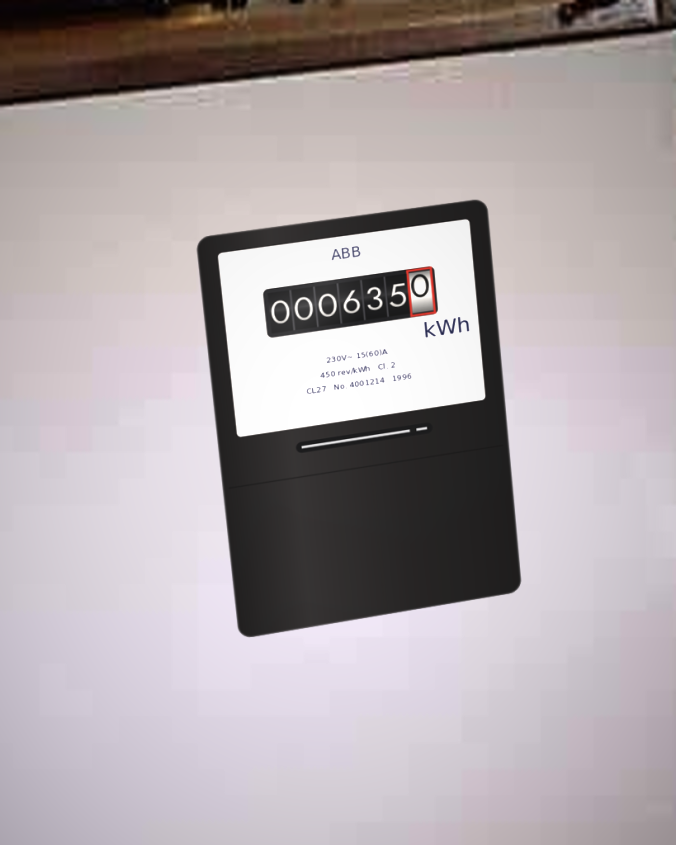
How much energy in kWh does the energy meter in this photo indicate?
635.0 kWh
